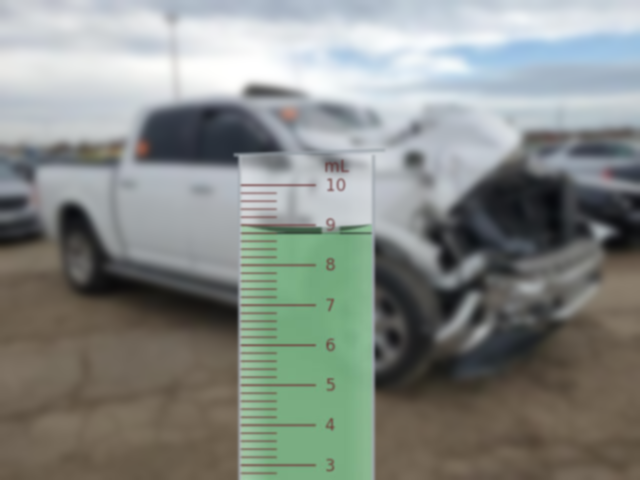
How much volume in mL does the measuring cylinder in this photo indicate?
8.8 mL
